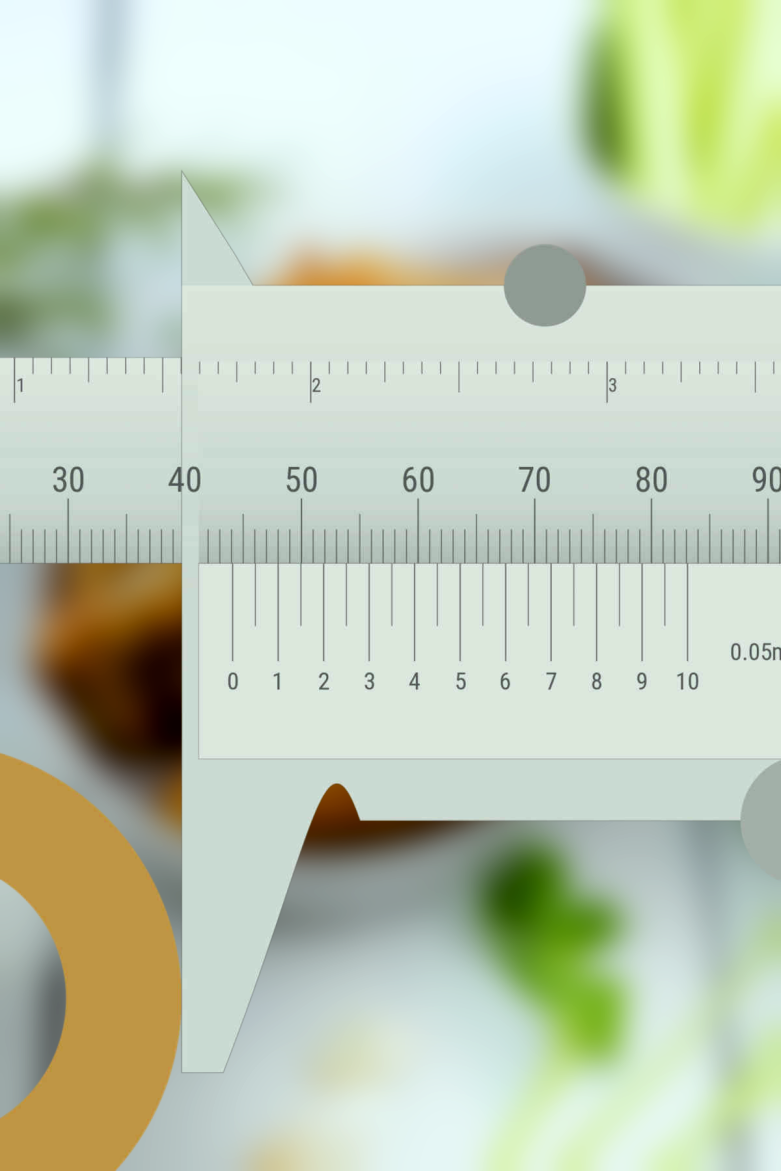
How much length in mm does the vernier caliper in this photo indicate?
44.1 mm
